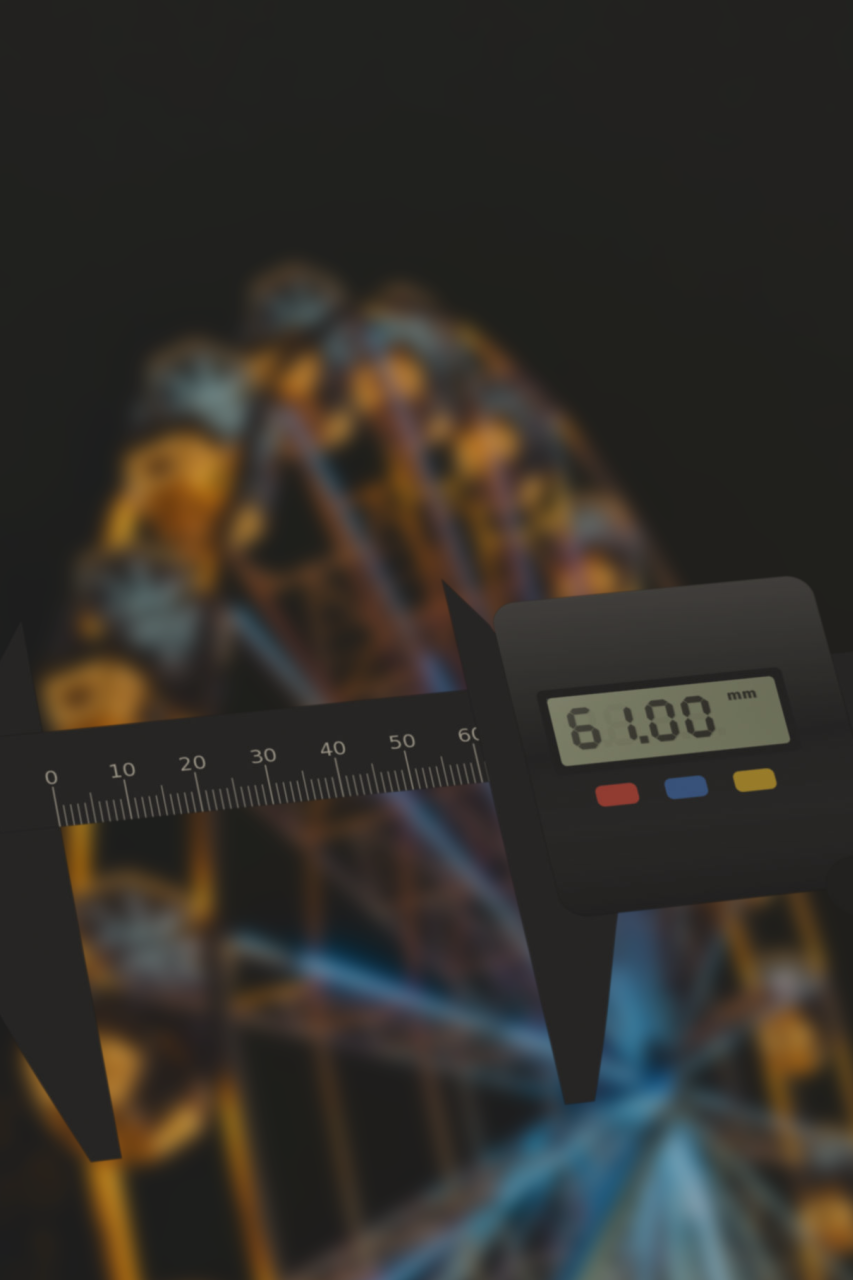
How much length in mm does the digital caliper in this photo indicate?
61.00 mm
